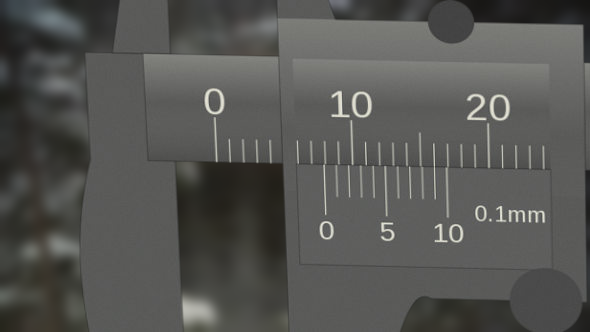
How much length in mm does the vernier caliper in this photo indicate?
7.9 mm
